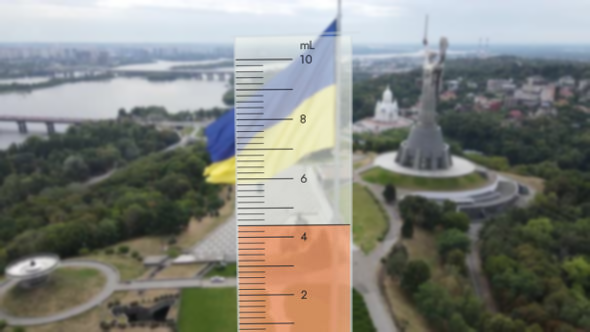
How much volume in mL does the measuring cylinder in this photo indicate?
4.4 mL
